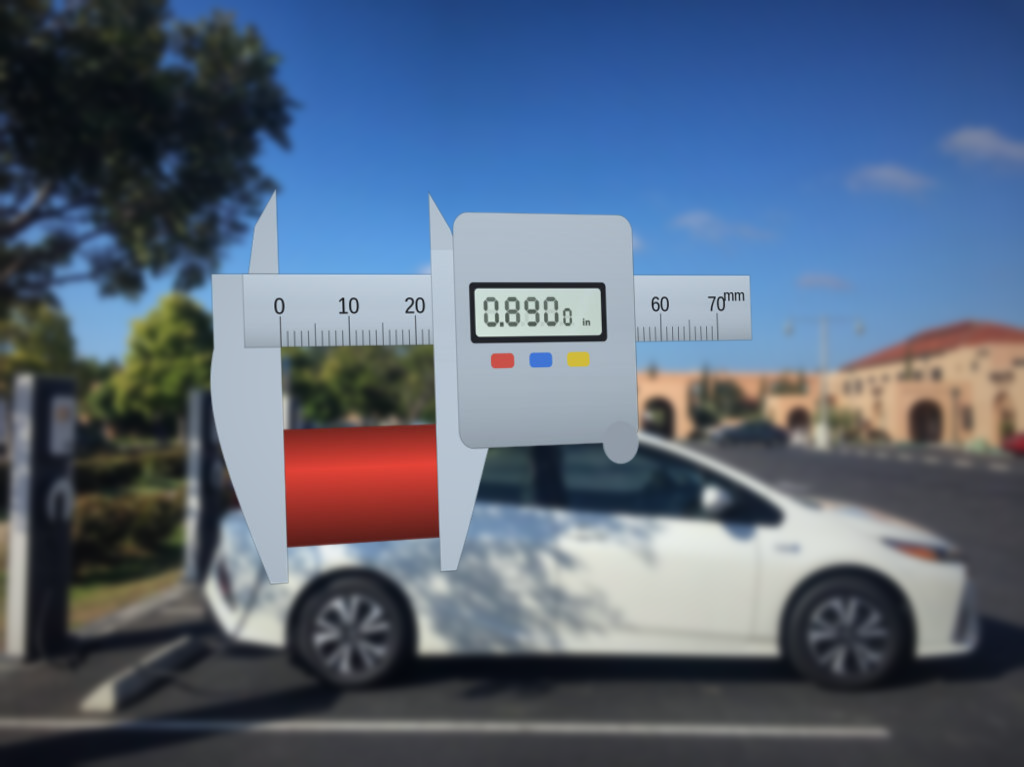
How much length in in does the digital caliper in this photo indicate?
0.8900 in
